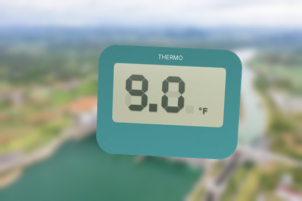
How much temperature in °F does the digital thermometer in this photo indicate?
9.0 °F
